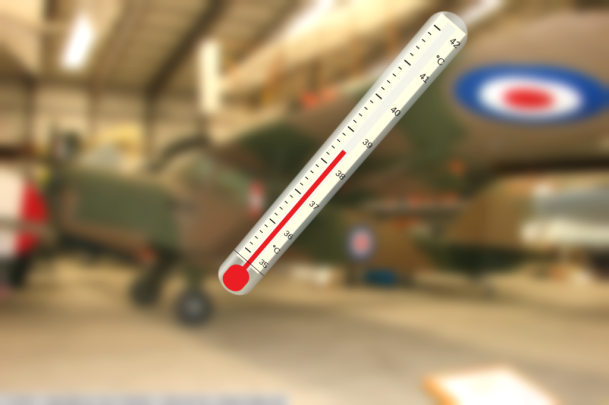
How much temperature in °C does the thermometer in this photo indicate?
38.5 °C
